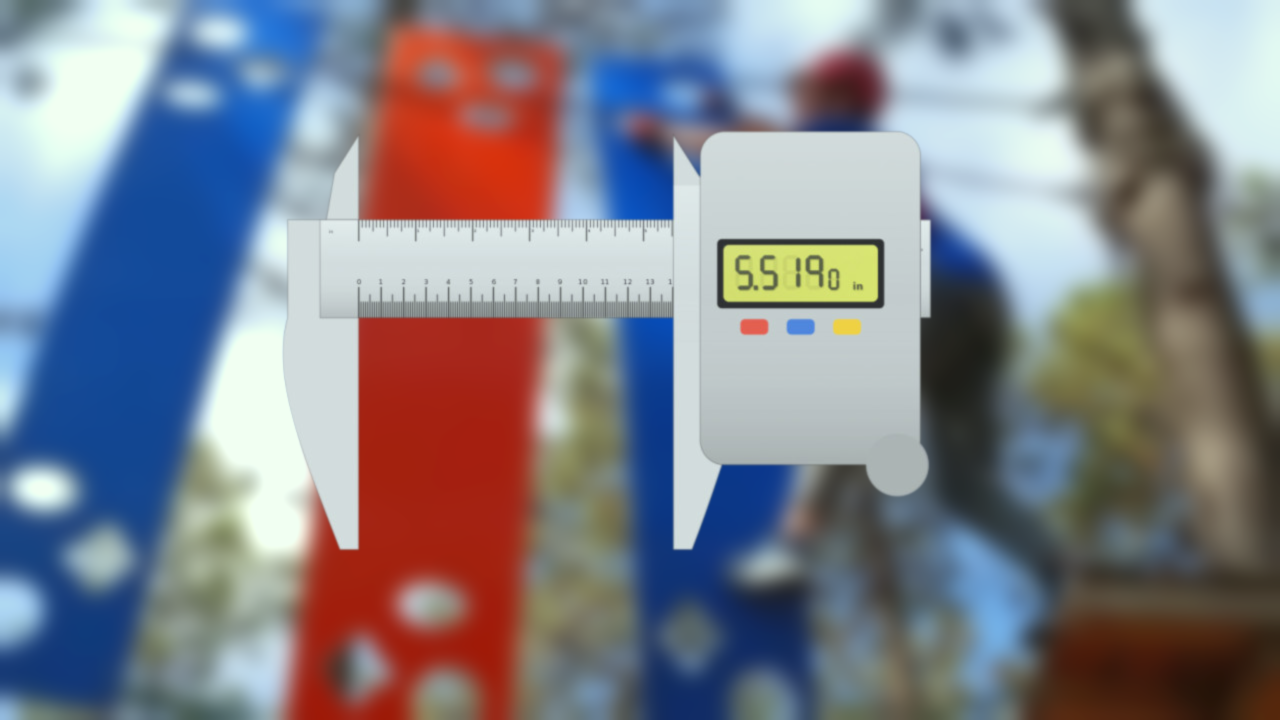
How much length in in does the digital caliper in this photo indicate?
5.5190 in
